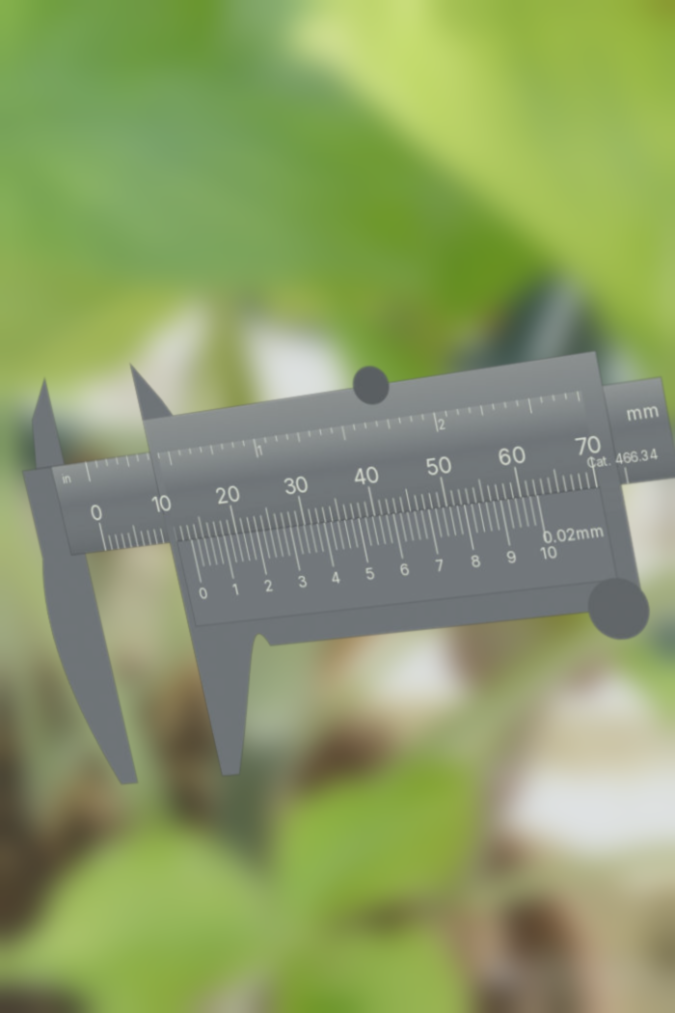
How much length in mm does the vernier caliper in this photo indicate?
13.2 mm
